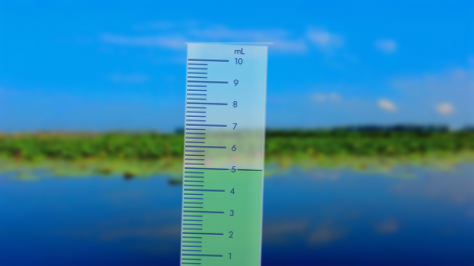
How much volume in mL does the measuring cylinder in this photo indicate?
5 mL
